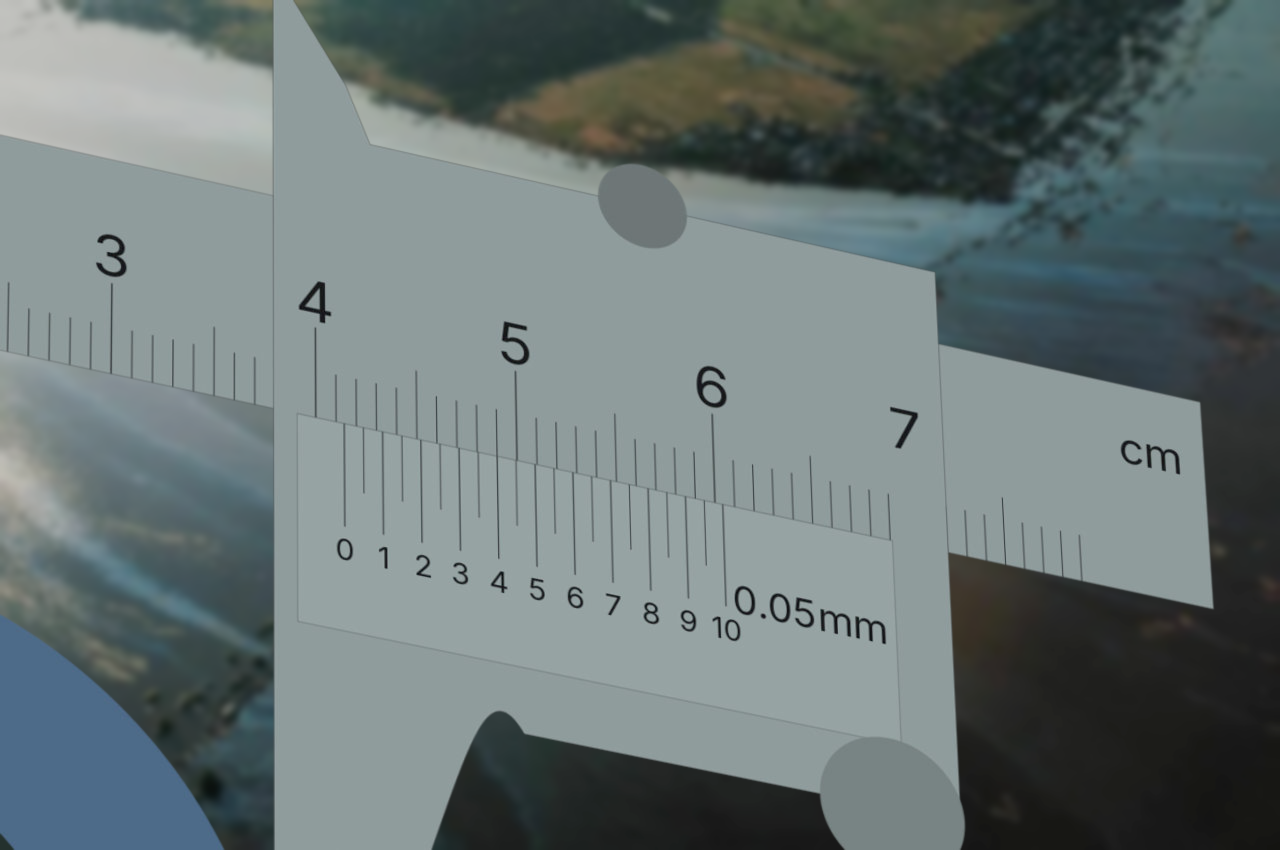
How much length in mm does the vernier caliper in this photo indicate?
41.4 mm
